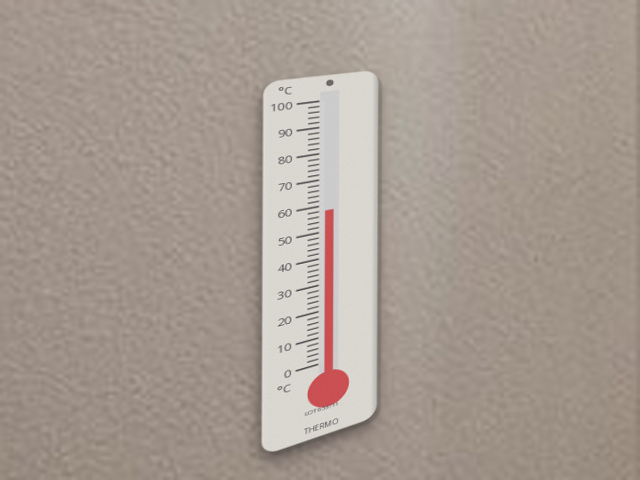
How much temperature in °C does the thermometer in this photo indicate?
58 °C
